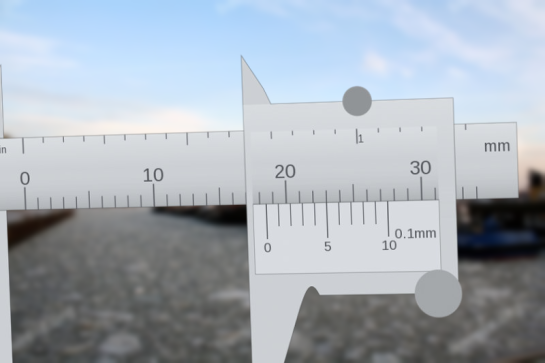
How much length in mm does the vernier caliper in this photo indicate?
18.5 mm
